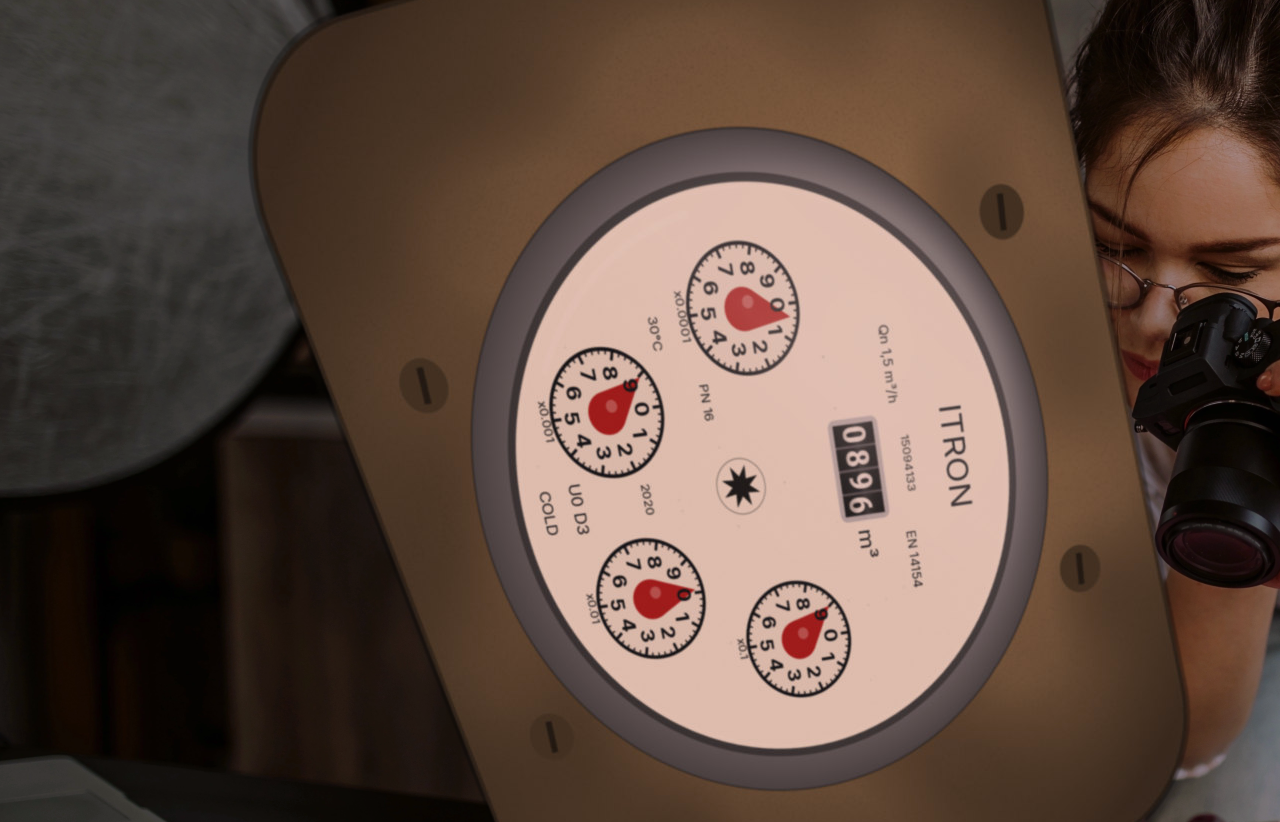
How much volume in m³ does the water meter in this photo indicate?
895.8990 m³
